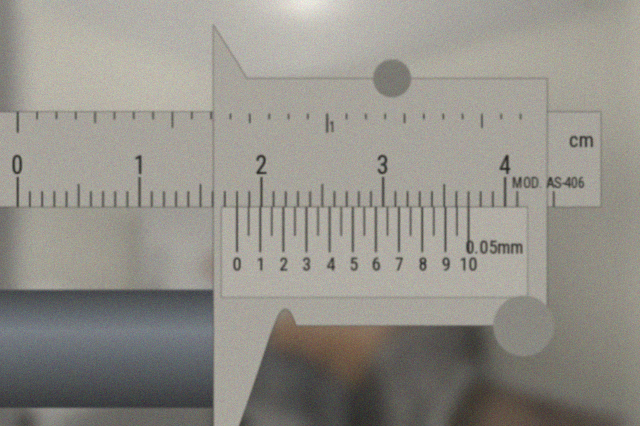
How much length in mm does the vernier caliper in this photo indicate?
18.0 mm
